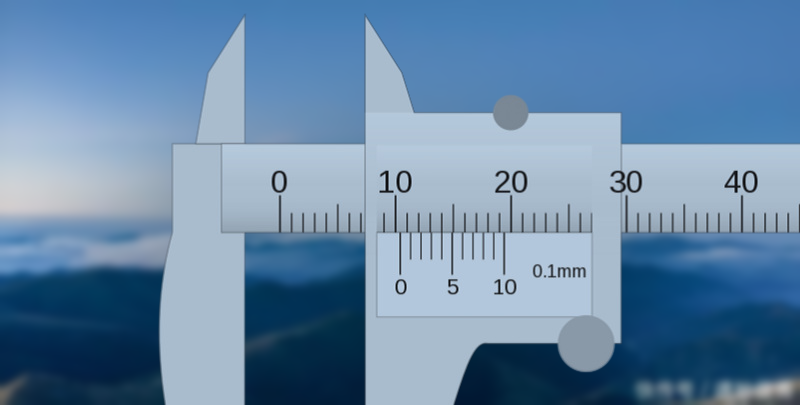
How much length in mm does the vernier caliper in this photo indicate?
10.4 mm
